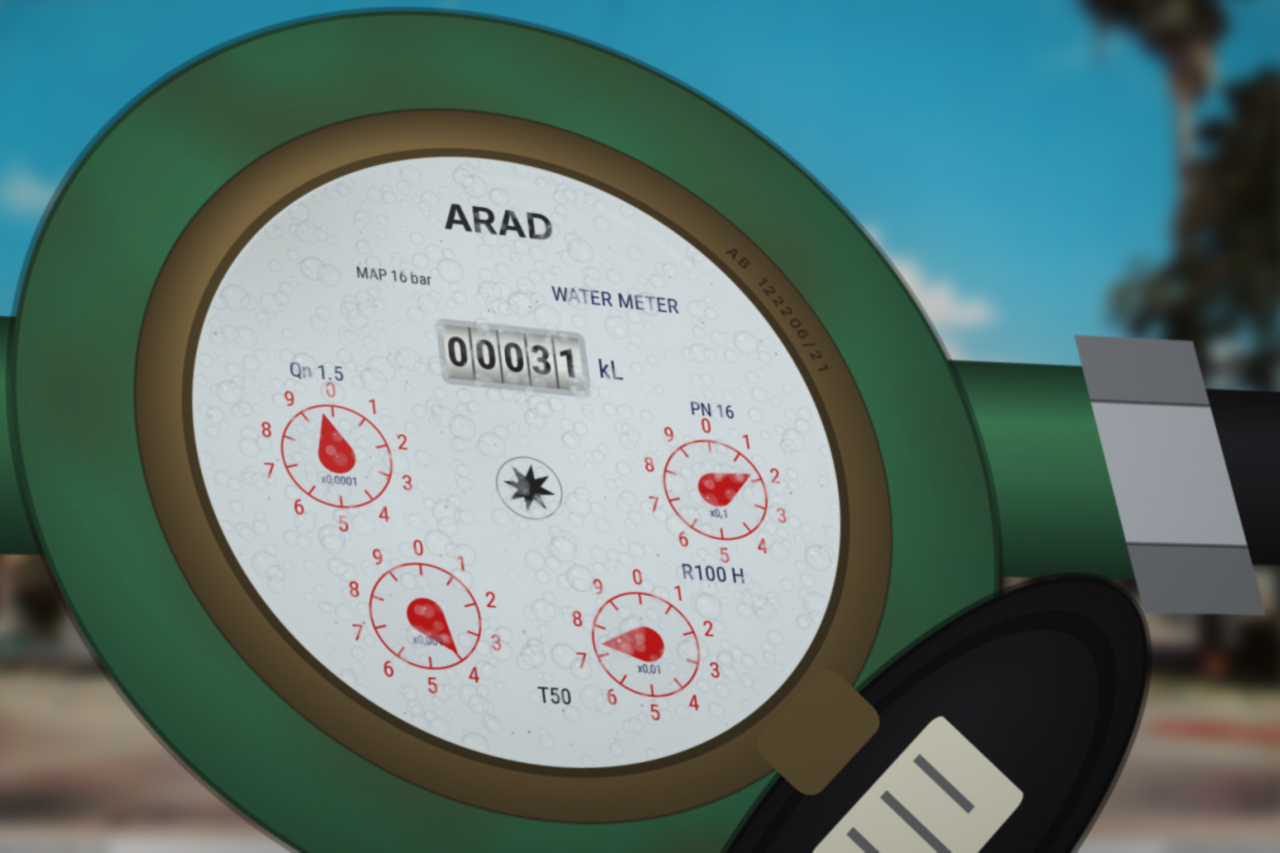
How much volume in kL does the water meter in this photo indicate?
31.1739 kL
